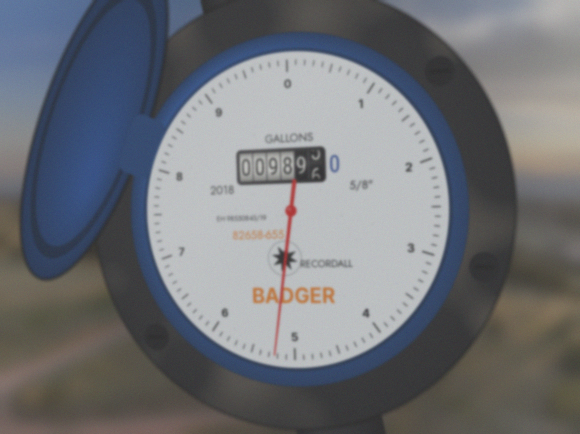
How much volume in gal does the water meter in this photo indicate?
98955.2 gal
